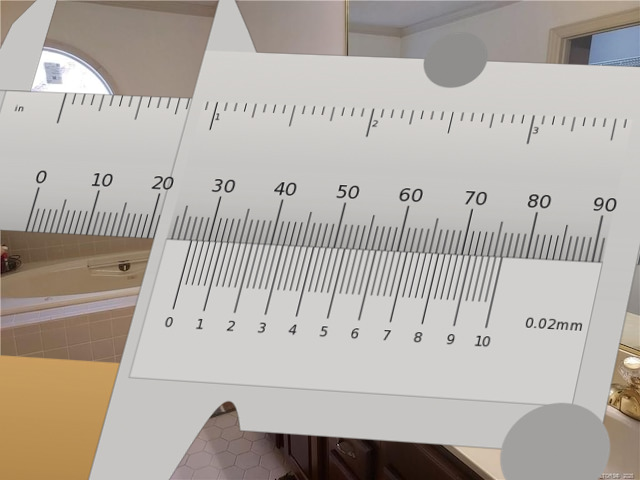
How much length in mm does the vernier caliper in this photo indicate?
27.2 mm
